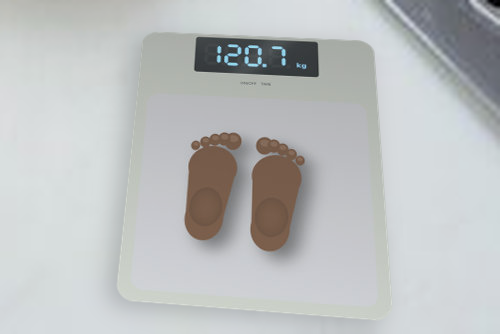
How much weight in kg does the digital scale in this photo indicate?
120.7 kg
